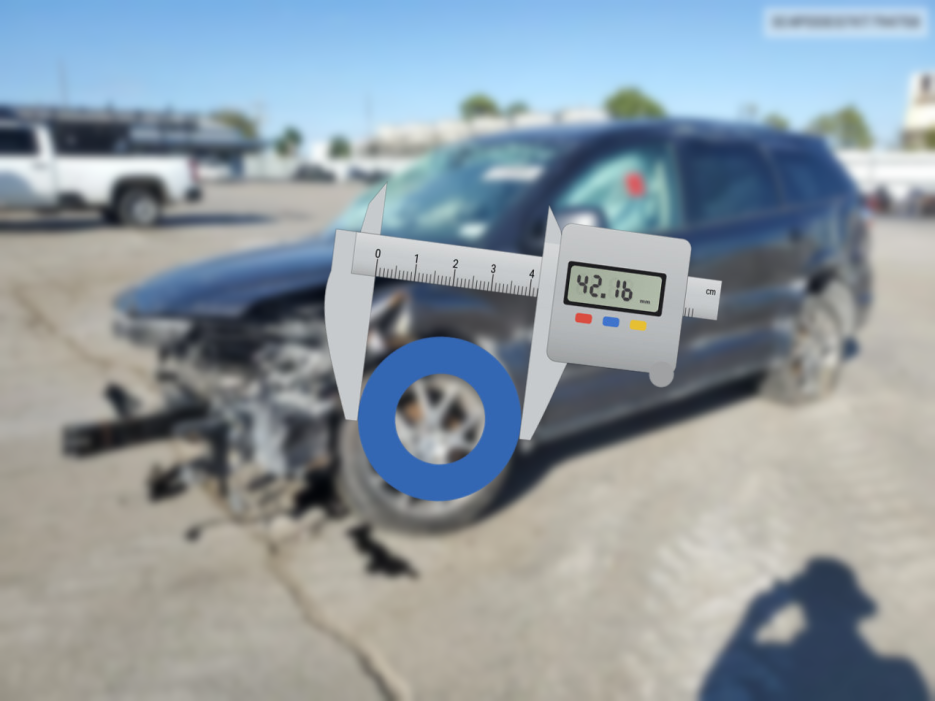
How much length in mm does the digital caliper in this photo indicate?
42.16 mm
